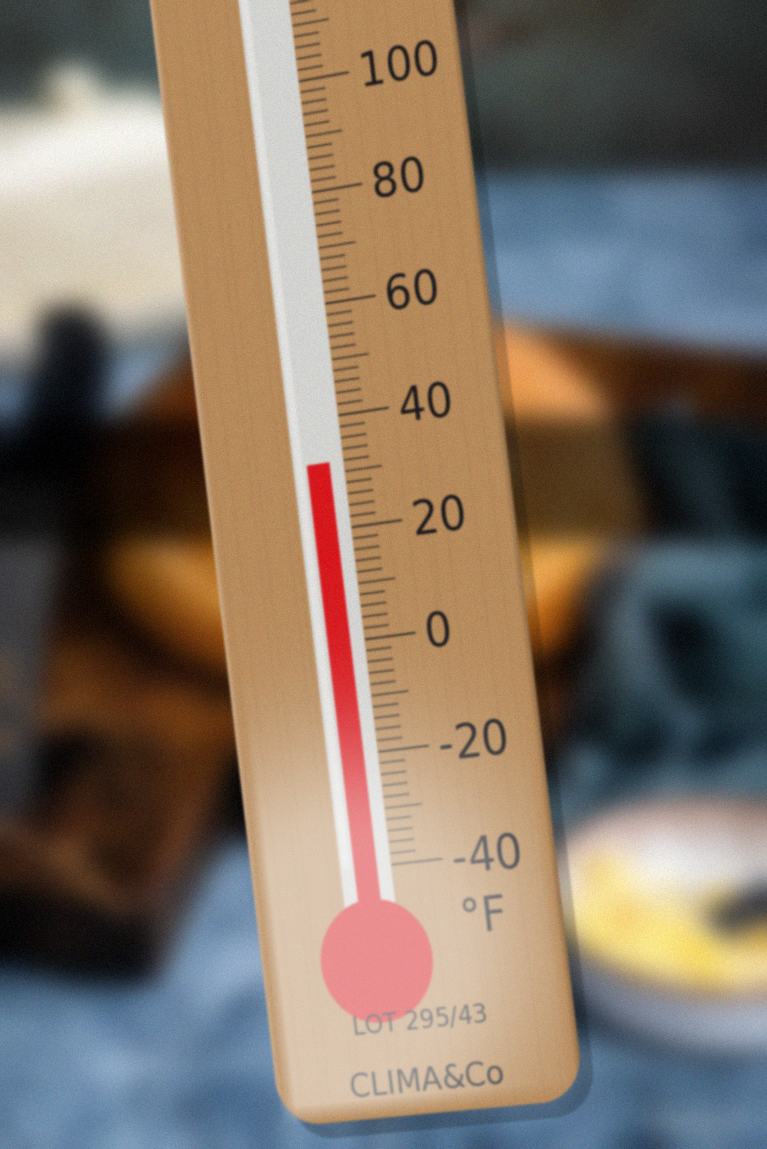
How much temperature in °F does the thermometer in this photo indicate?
32 °F
